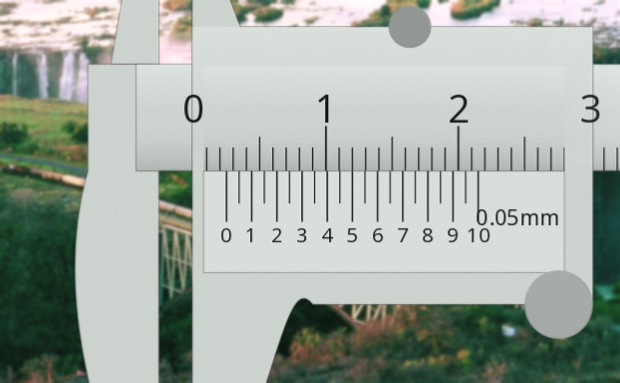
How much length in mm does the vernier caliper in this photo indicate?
2.5 mm
